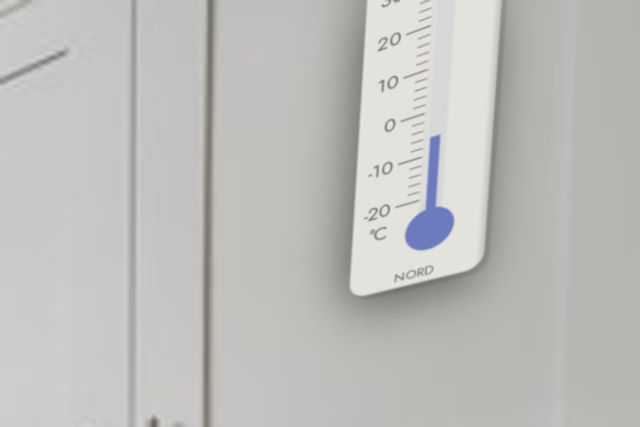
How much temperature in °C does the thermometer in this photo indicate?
-6 °C
